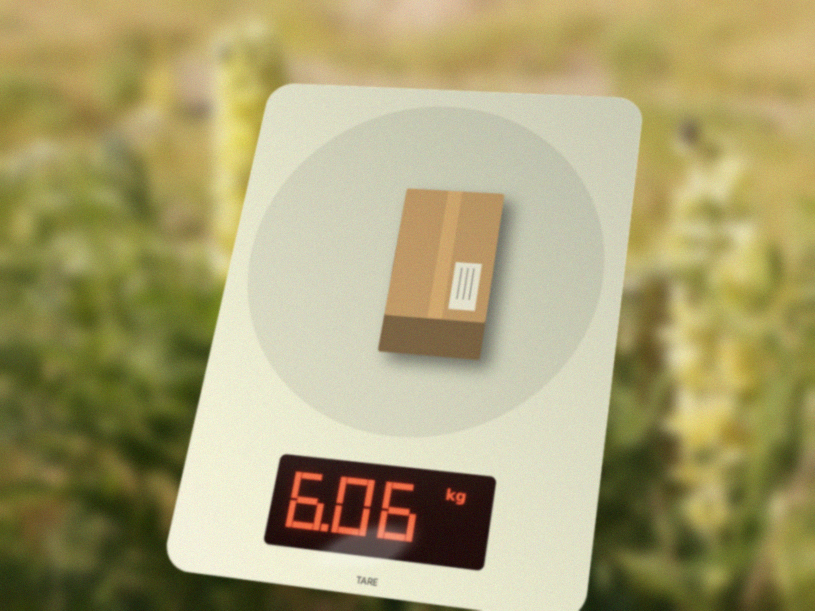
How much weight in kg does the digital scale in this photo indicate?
6.06 kg
